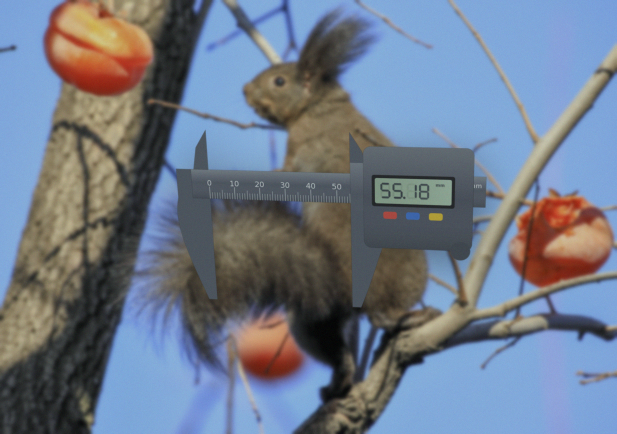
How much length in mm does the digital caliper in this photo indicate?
55.18 mm
